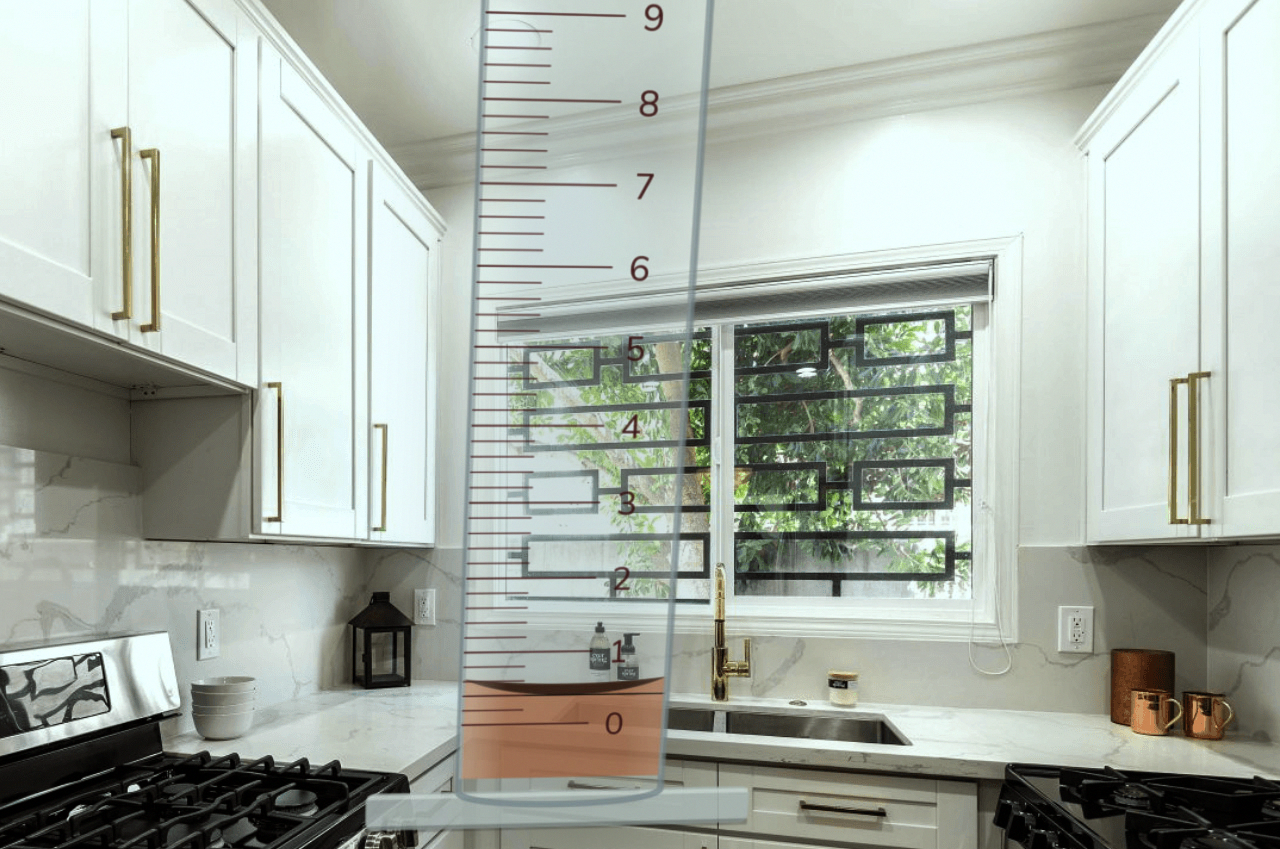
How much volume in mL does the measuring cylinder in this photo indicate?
0.4 mL
